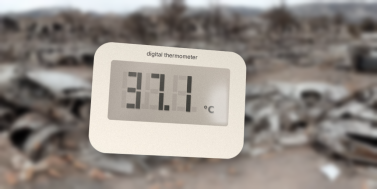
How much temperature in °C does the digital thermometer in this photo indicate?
37.1 °C
